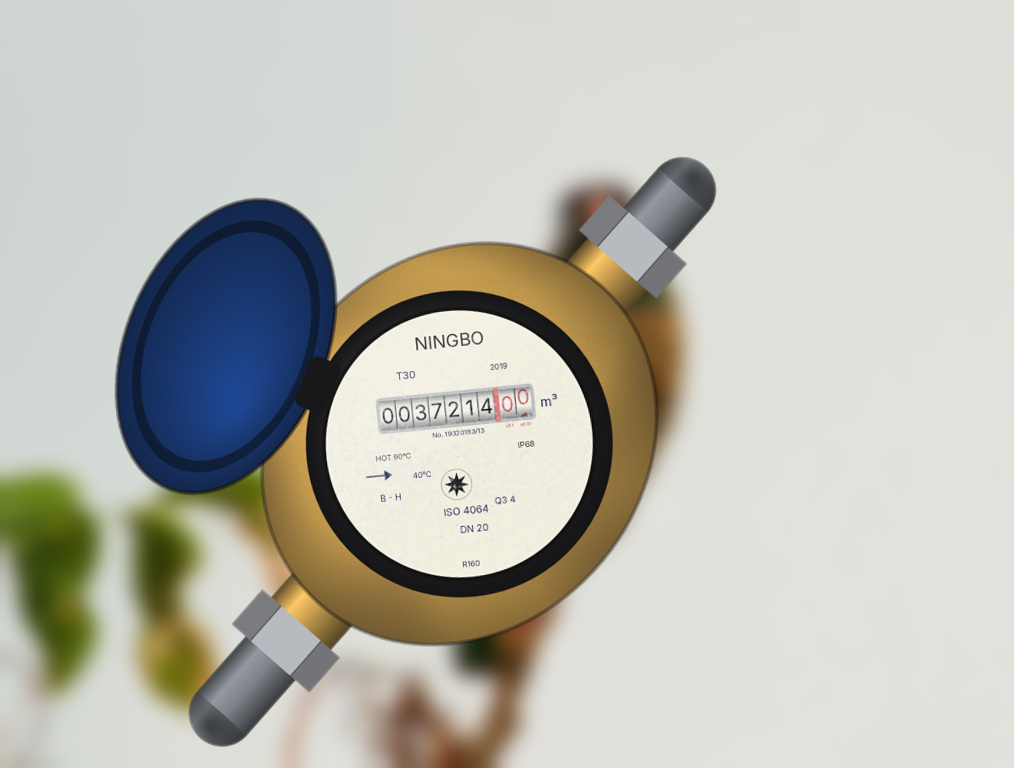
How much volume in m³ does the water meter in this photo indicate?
37214.00 m³
